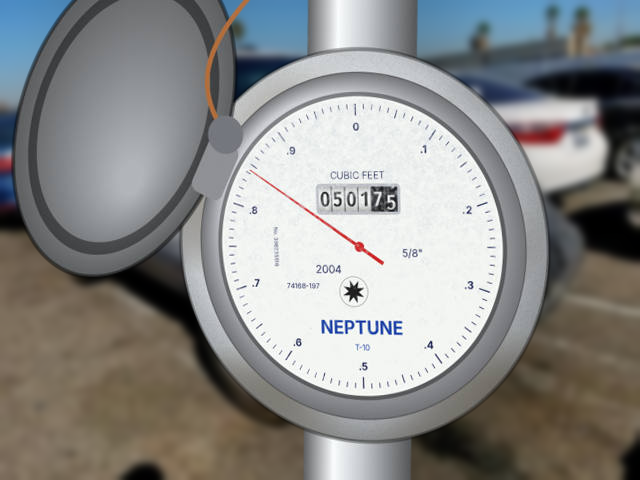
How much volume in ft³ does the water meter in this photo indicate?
50174.84 ft³
